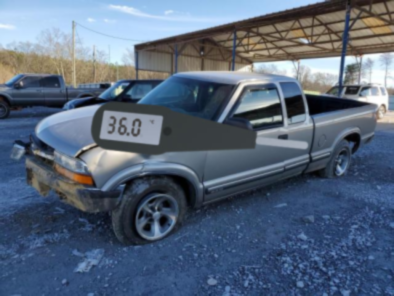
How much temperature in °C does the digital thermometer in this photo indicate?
36.0 °C
